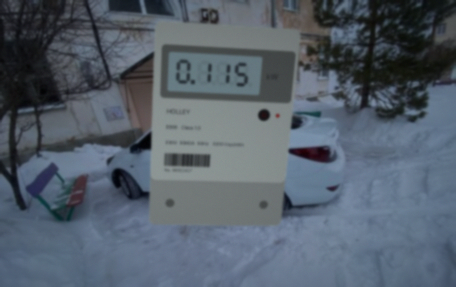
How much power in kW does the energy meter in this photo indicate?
0.115 kW
